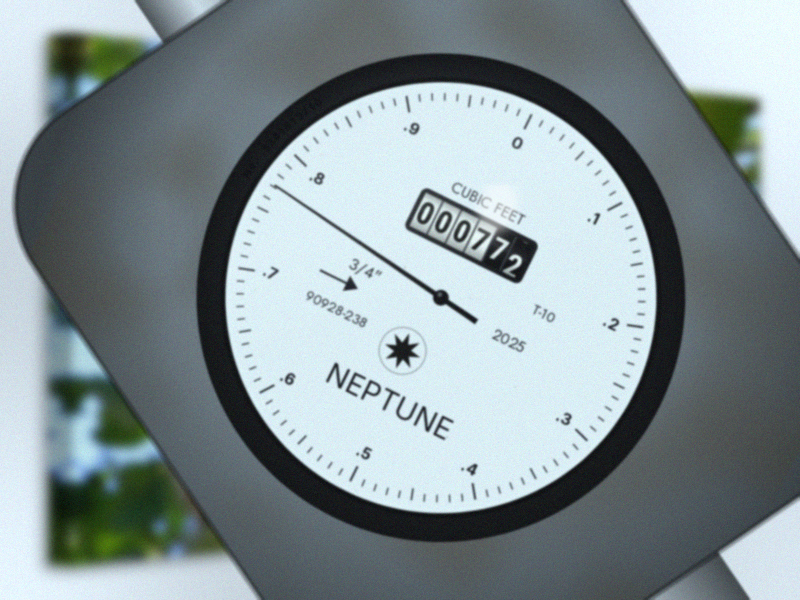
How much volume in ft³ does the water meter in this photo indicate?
771.77 ft³
